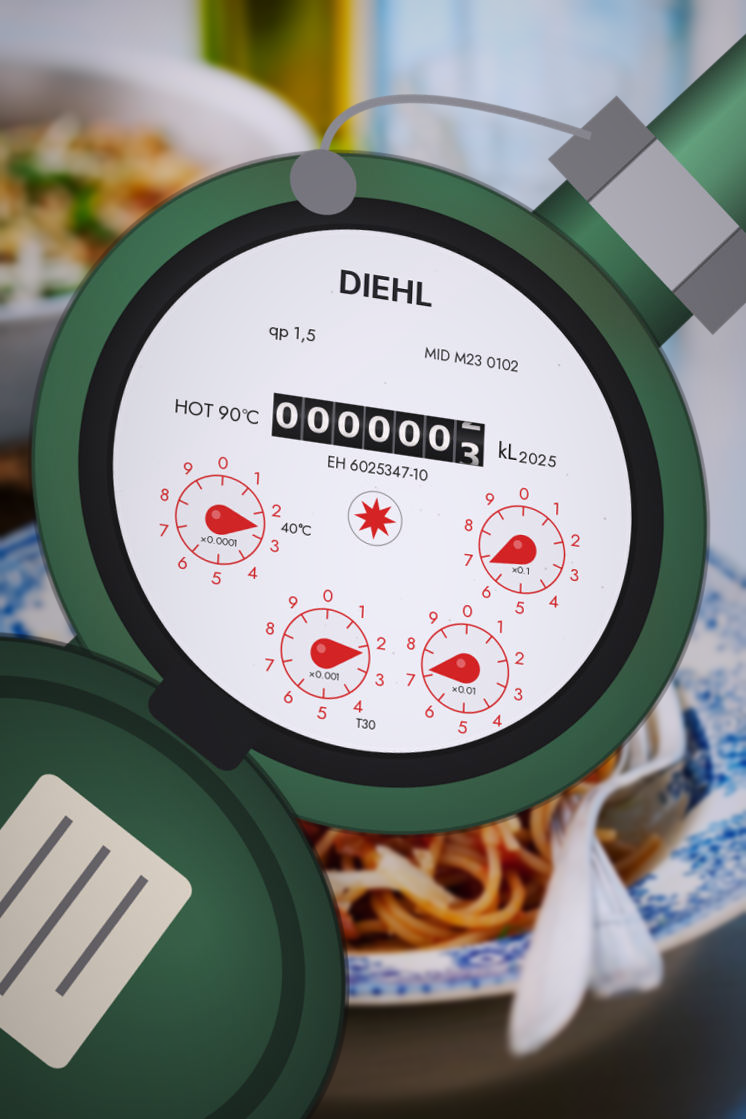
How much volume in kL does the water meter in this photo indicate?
2.6722 kL
